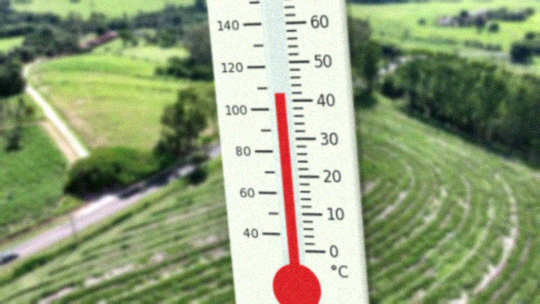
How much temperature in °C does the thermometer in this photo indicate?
42 °C
